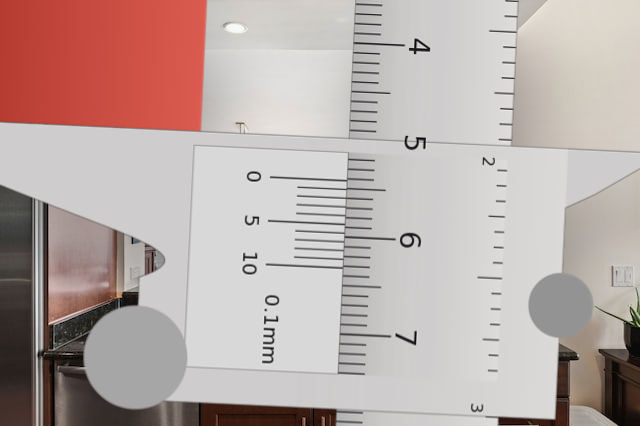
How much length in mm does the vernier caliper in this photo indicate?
54.2 mm
